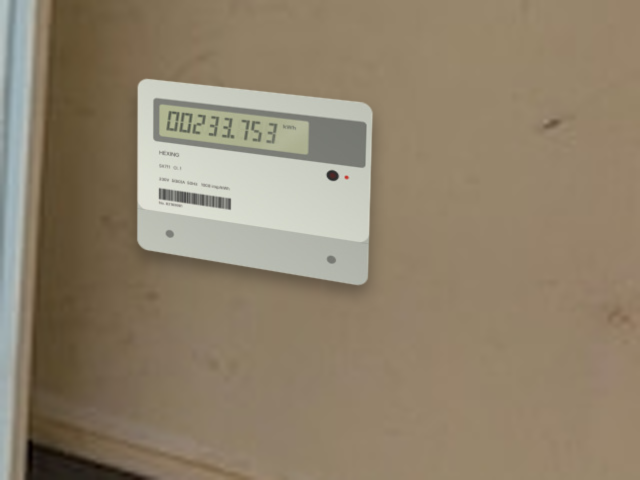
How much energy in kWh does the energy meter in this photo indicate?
233.753 kWh
